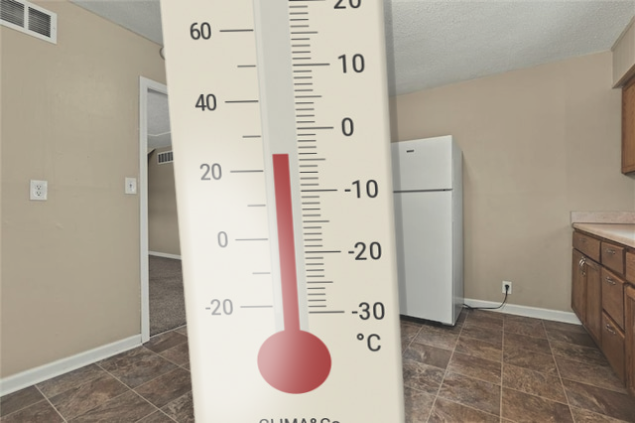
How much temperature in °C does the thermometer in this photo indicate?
-4 °C
